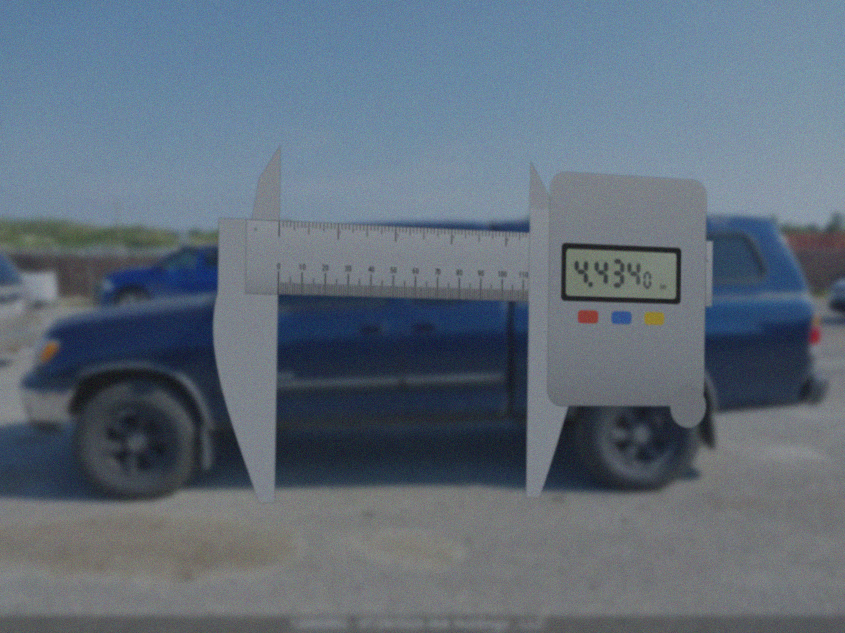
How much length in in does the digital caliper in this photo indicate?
4.4340 in
